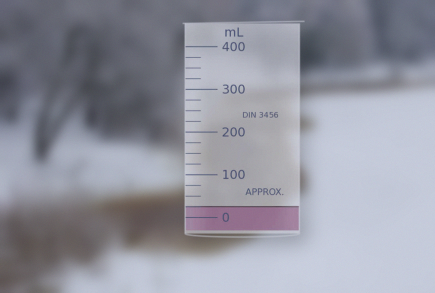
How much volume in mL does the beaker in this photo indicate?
25 mL
